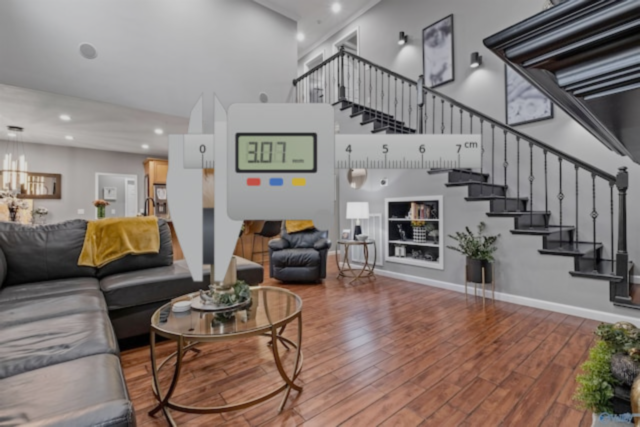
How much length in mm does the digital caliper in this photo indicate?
3.07 mm
